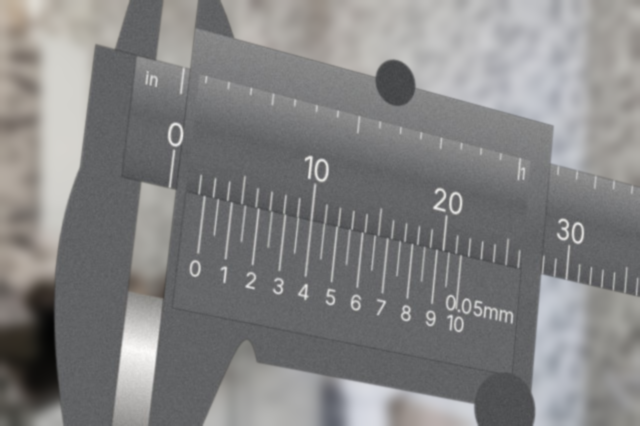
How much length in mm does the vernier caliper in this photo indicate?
2.4 mm
